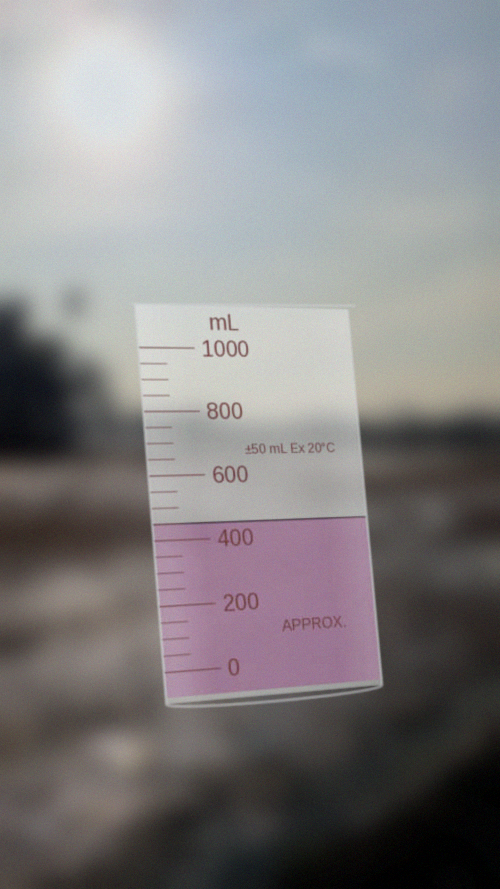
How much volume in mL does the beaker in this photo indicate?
450 mL
